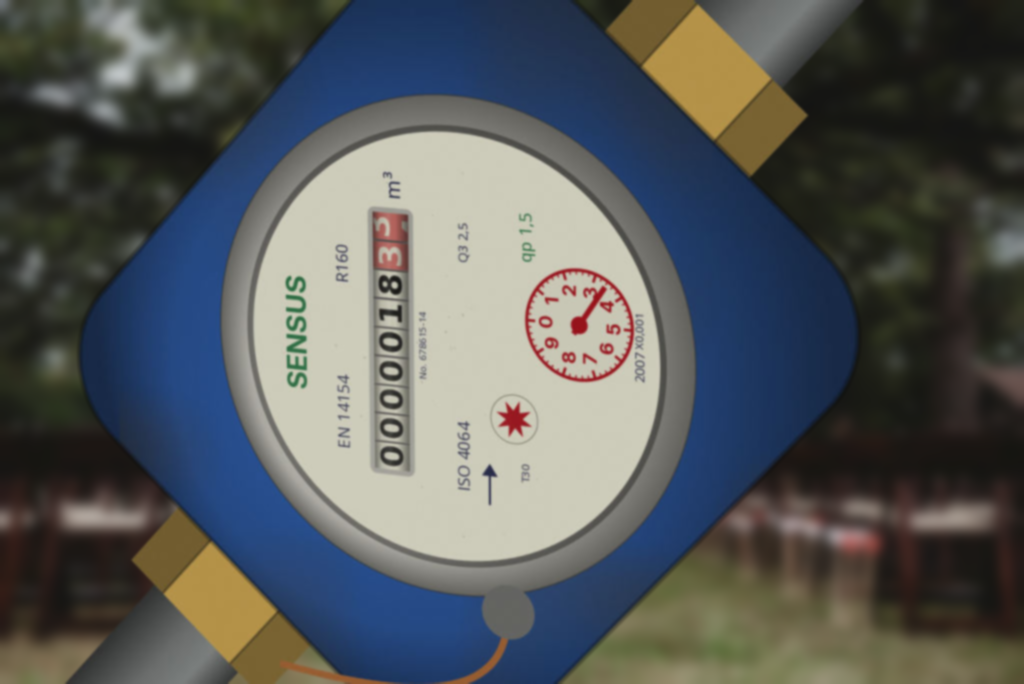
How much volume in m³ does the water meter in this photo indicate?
18.333 m³
